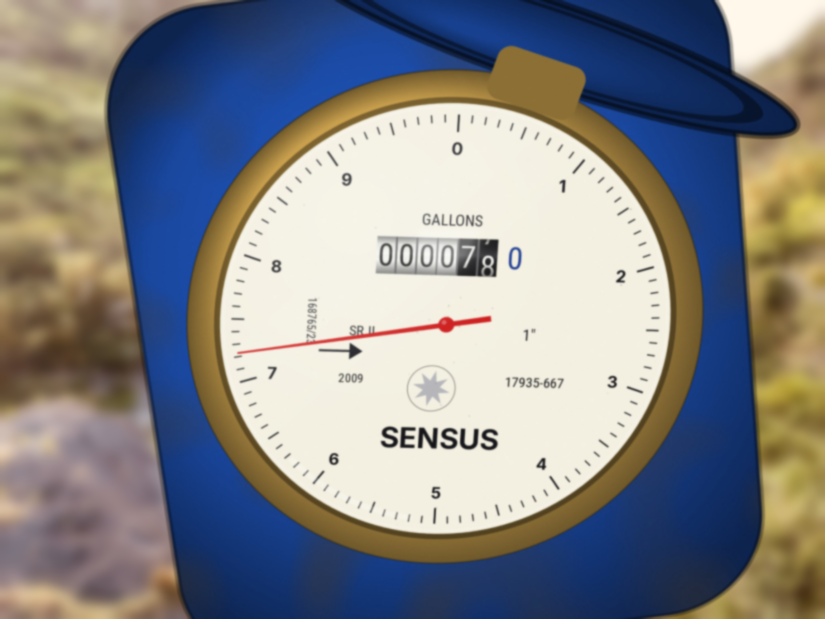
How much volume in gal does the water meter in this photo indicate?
777.2 gal
